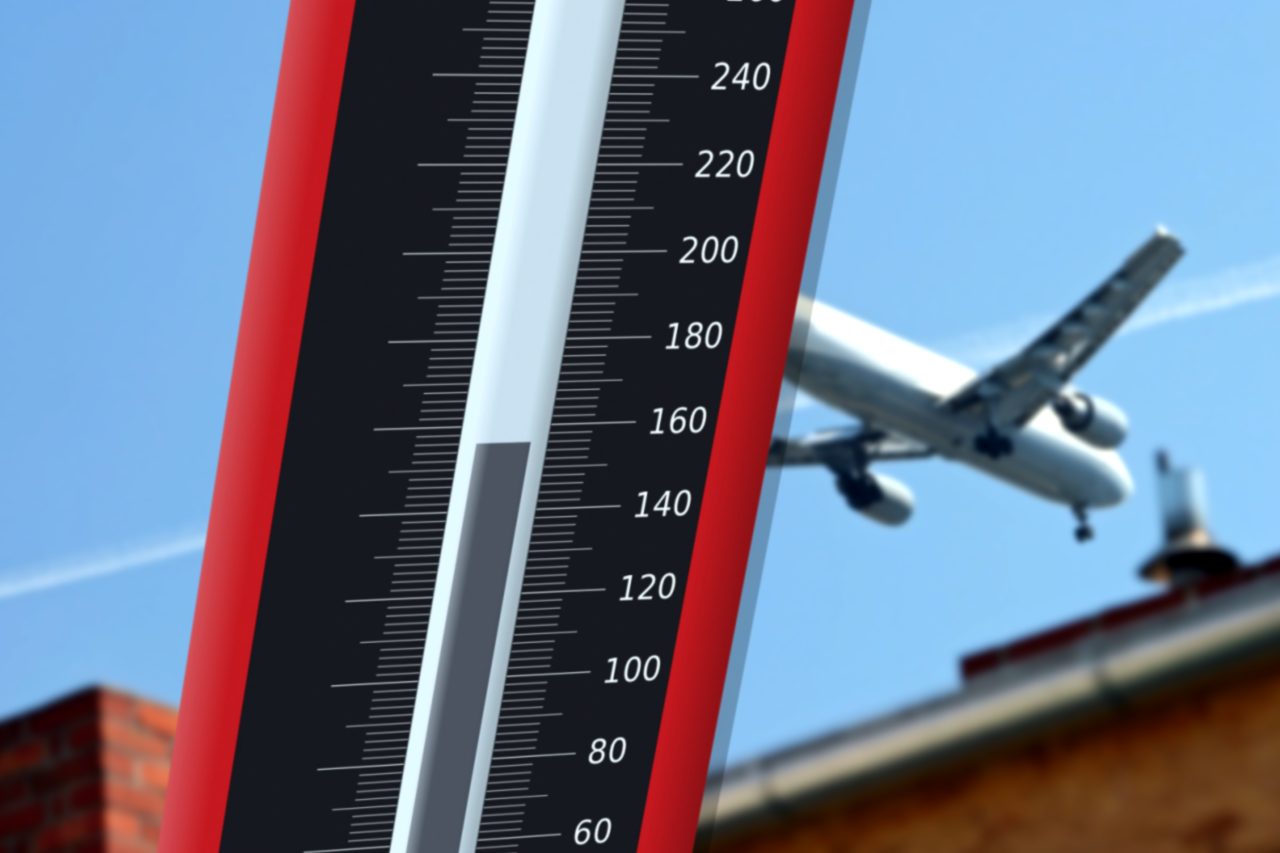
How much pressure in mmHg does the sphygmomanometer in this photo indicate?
156 mmHg
